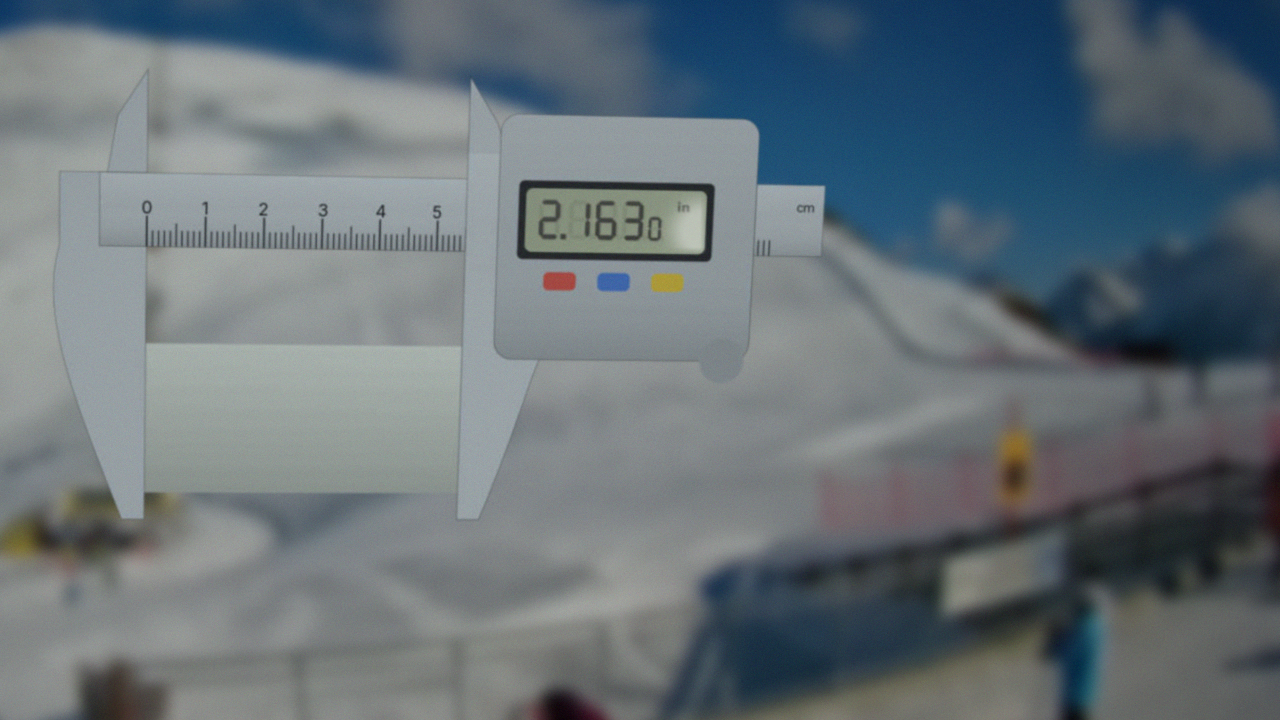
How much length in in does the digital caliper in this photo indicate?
2.1630 in
